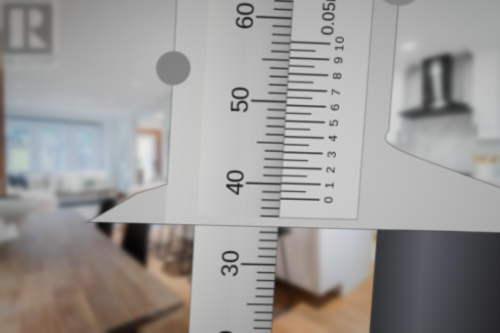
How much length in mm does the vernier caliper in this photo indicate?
38.2 mm
